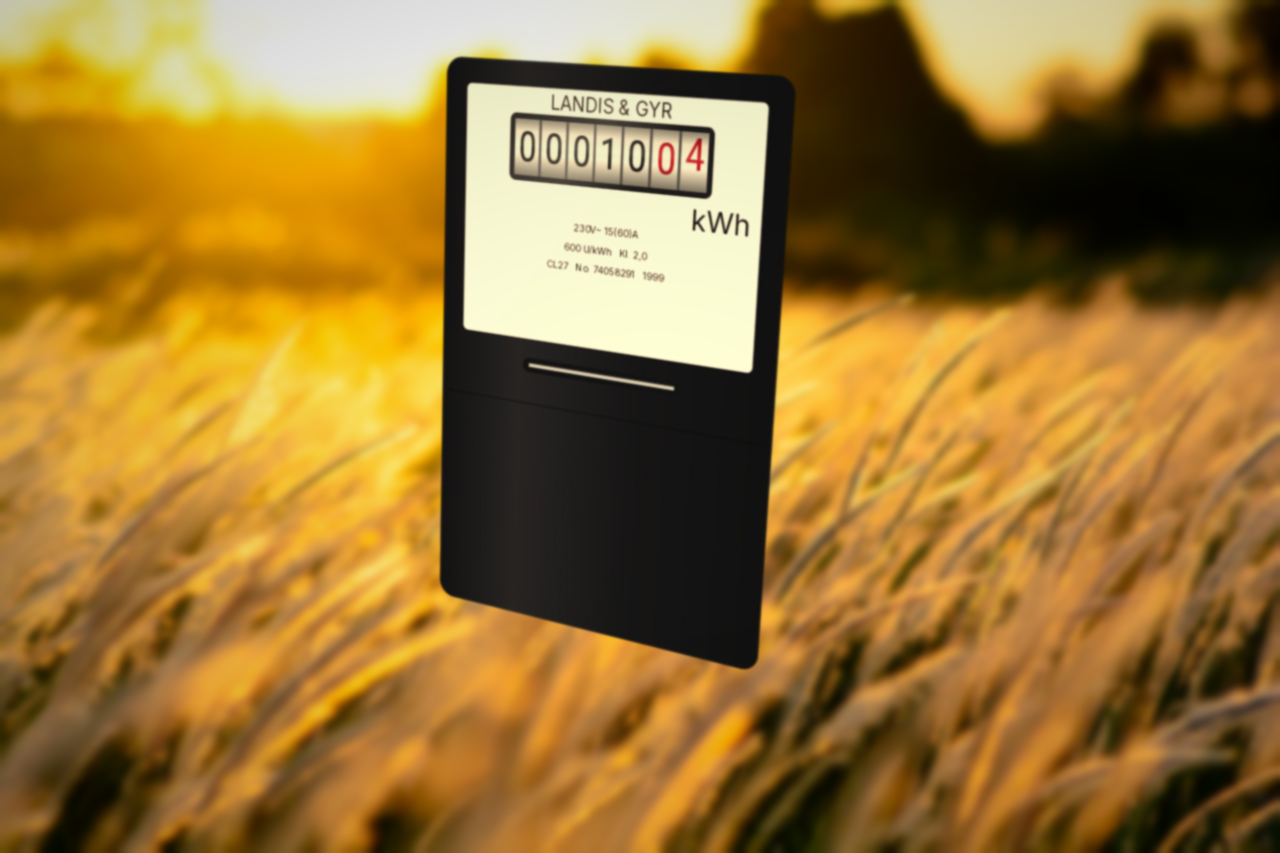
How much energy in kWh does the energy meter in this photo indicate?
10.04 kWh
